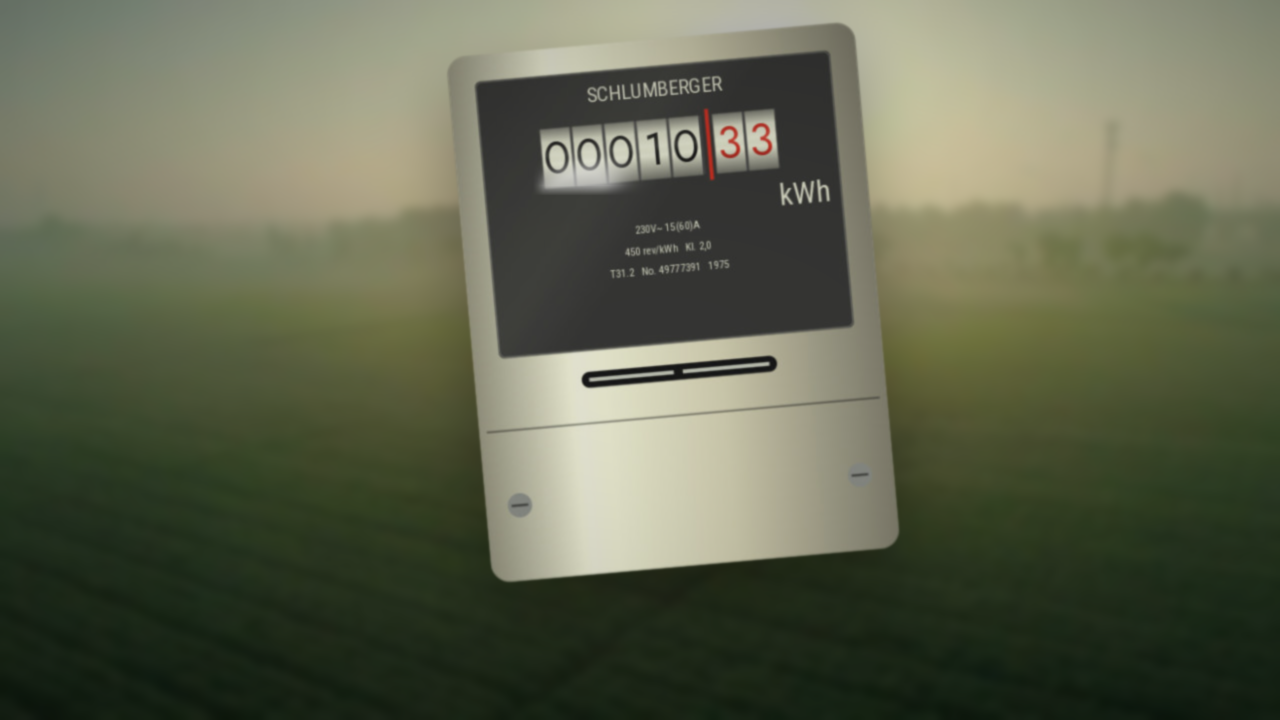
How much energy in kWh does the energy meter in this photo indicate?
10.33 kWh
